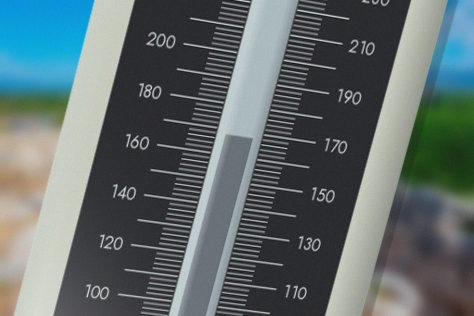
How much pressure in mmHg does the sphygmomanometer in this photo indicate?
168 mmHg
